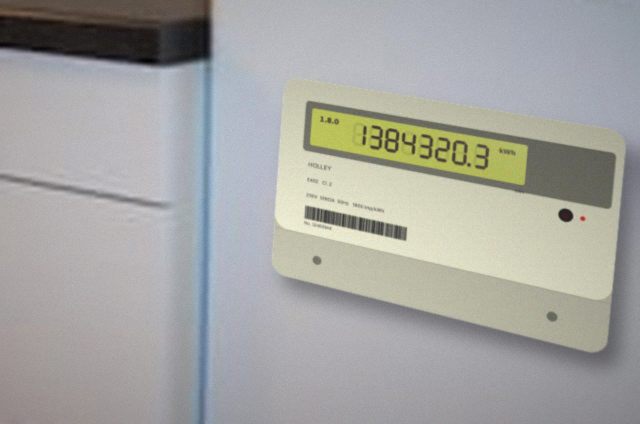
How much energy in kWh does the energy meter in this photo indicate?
1384320.3 kWh
